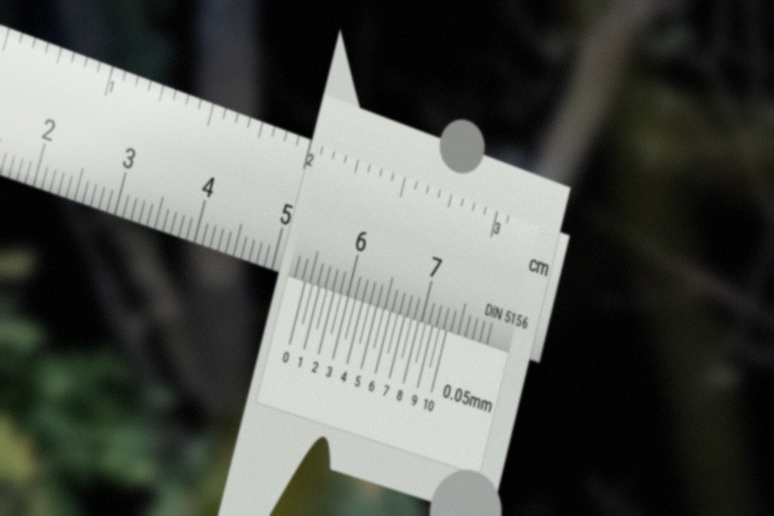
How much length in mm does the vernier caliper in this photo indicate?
54.4 mm
